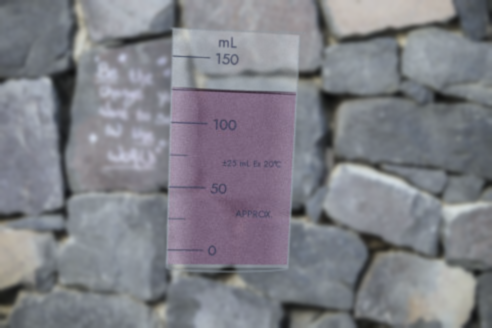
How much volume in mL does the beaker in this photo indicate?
125 mL
